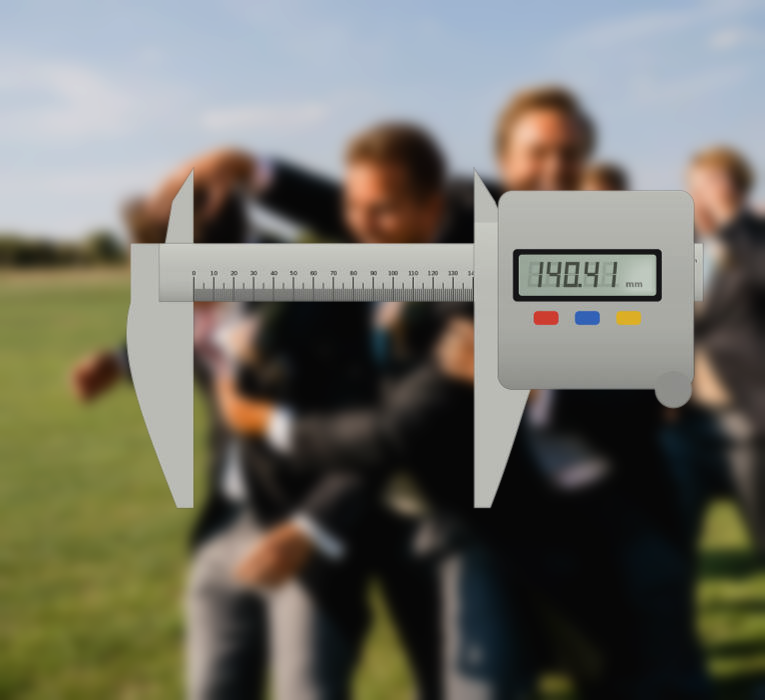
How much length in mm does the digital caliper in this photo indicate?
140.41 mm
